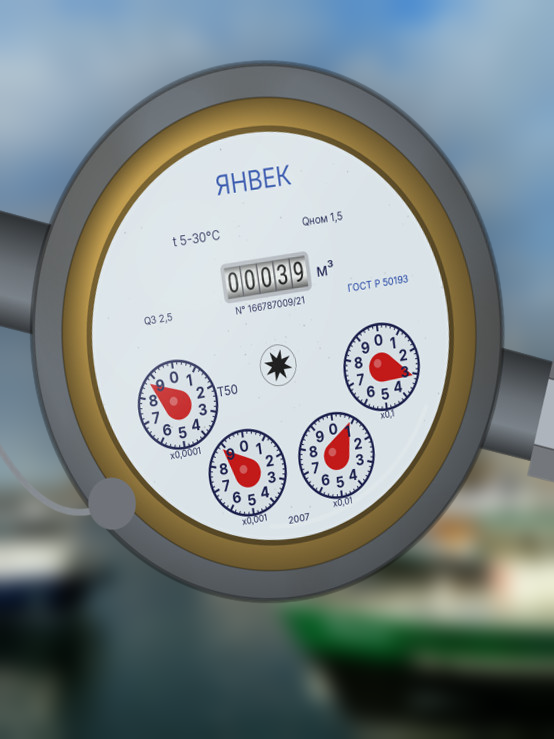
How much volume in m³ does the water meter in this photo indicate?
39.3088 m³
